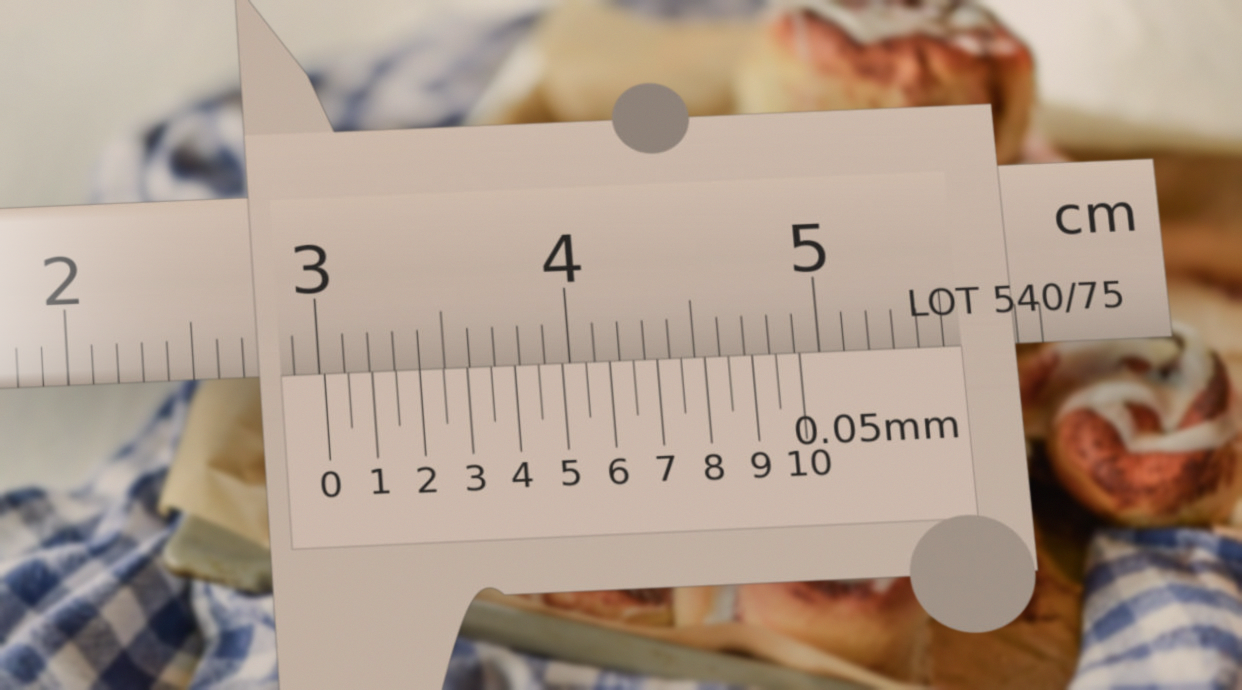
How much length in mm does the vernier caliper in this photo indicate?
30.2 mm
